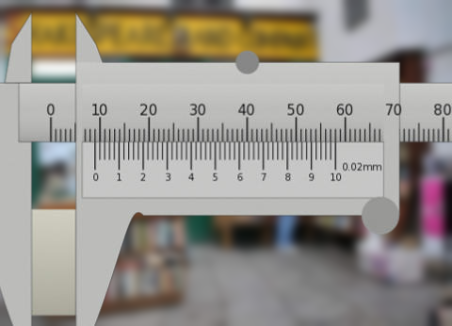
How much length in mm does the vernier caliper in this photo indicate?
9.0 mm
